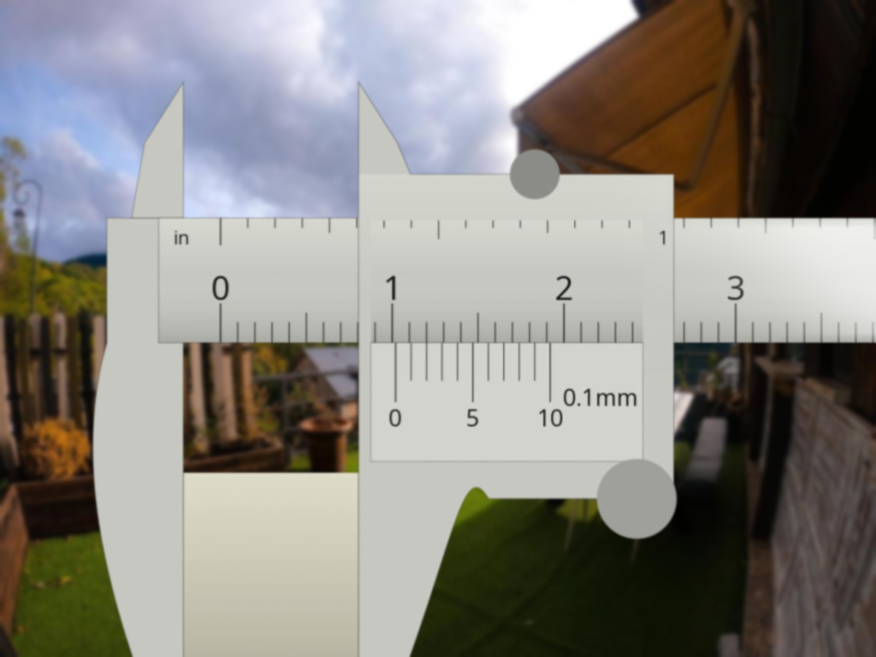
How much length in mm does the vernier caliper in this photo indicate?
10.2 mm
